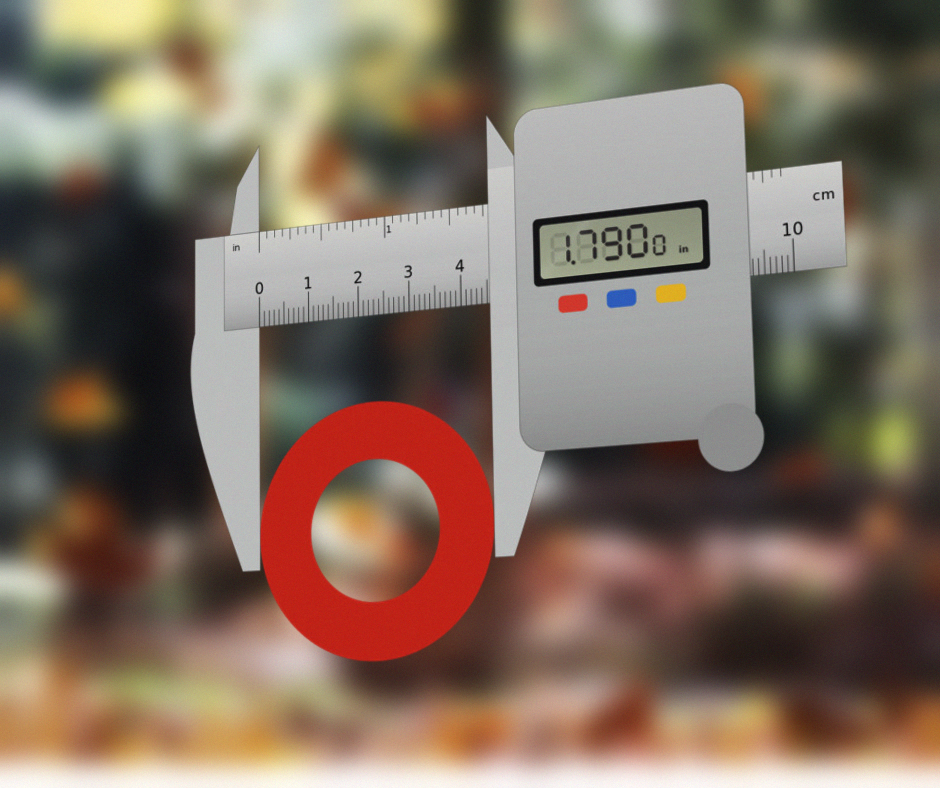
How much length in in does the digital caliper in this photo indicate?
1.7900 in
